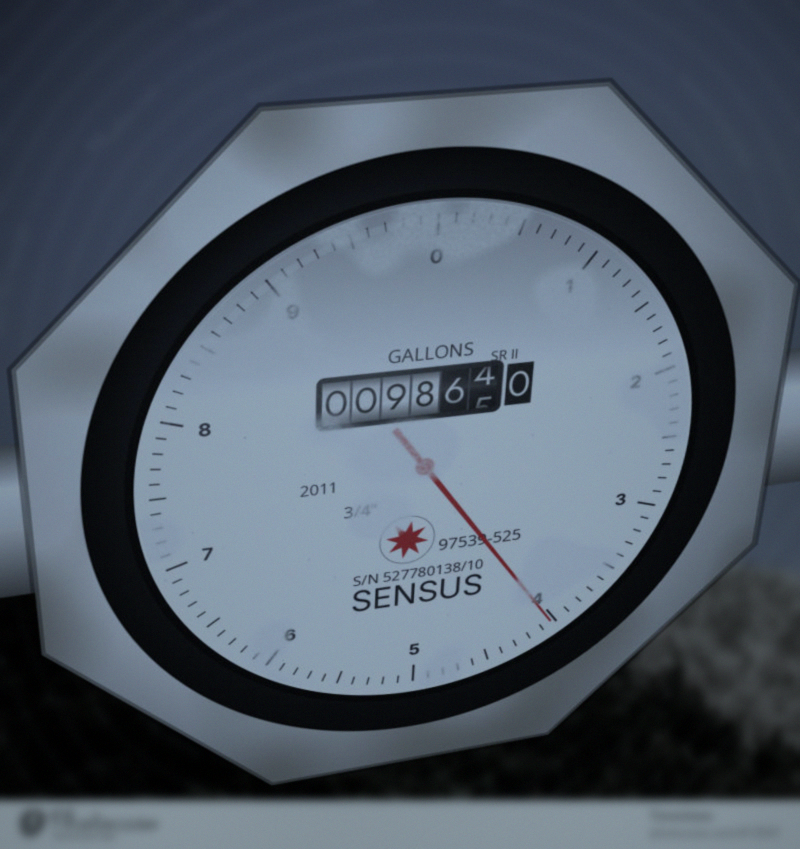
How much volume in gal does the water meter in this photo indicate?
98644.0 gal
